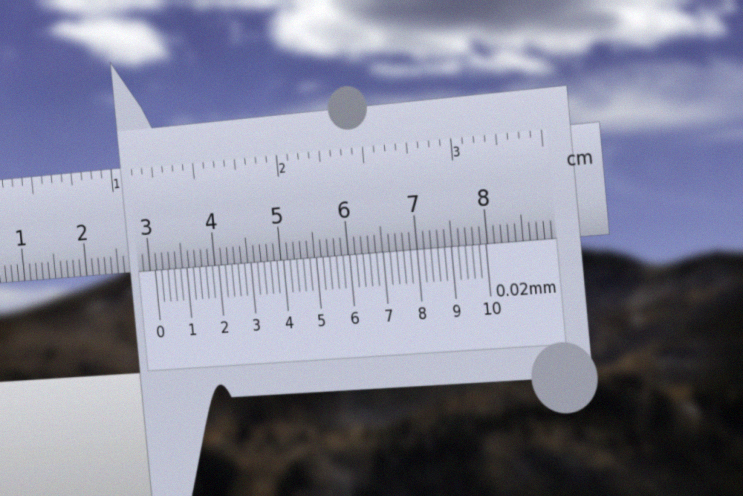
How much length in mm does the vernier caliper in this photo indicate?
30.8 mm
